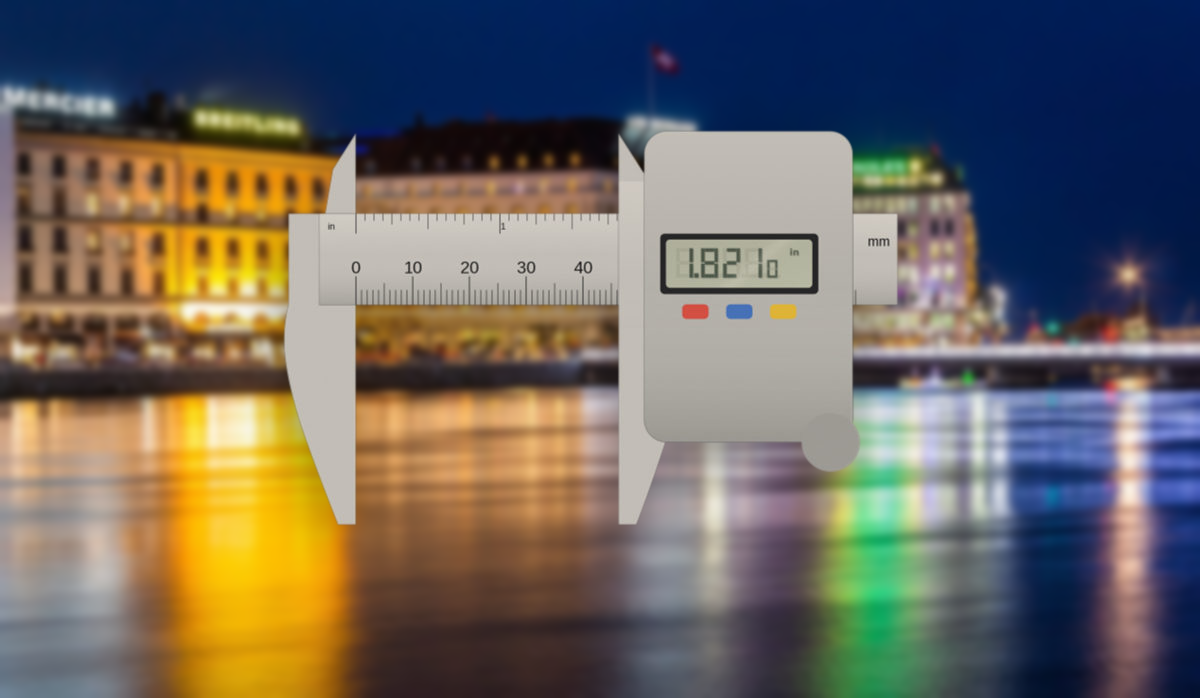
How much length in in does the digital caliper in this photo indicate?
1.8210 in
